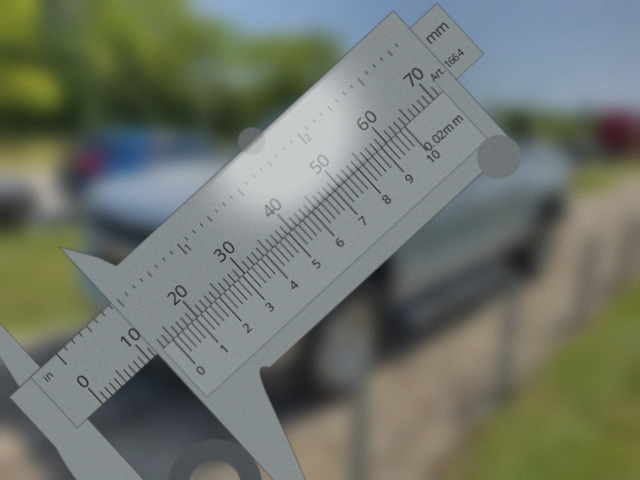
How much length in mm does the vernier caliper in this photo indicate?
14.8 mm
